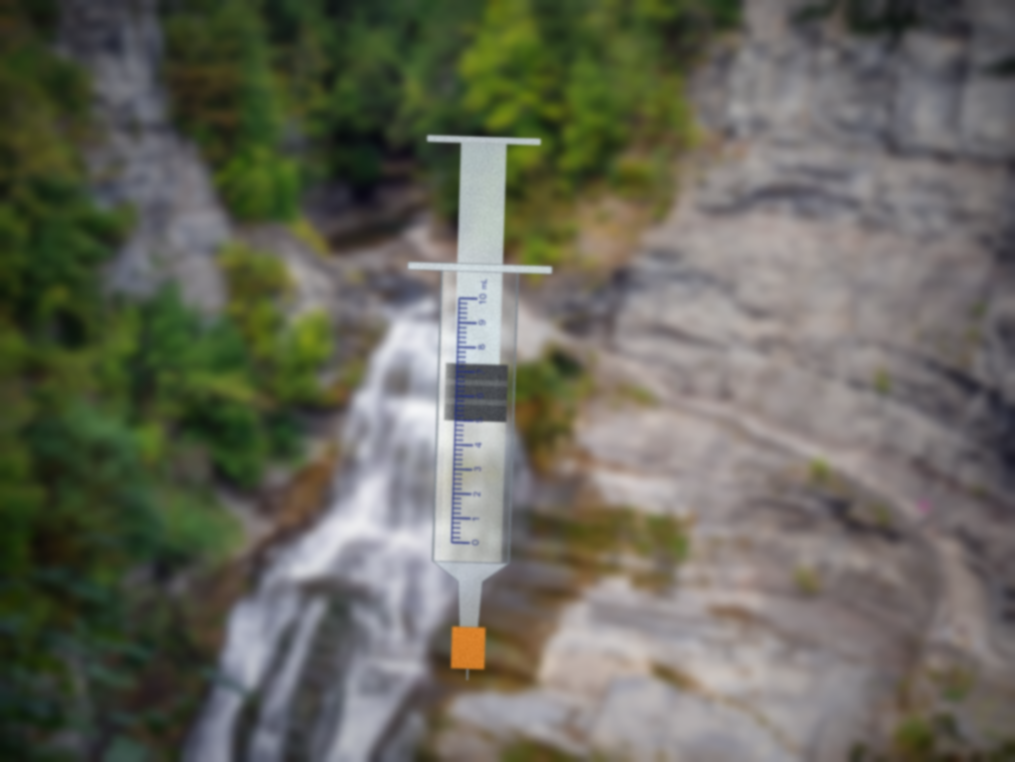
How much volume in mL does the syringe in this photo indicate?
5 mL
